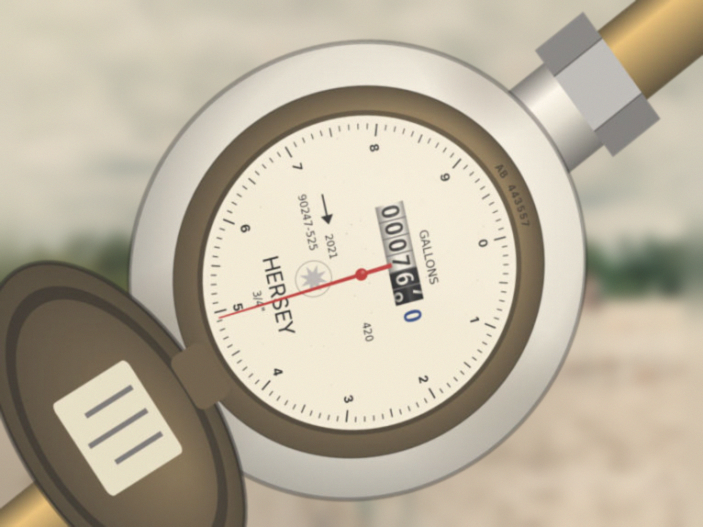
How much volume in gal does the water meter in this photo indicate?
7674.9 gal
